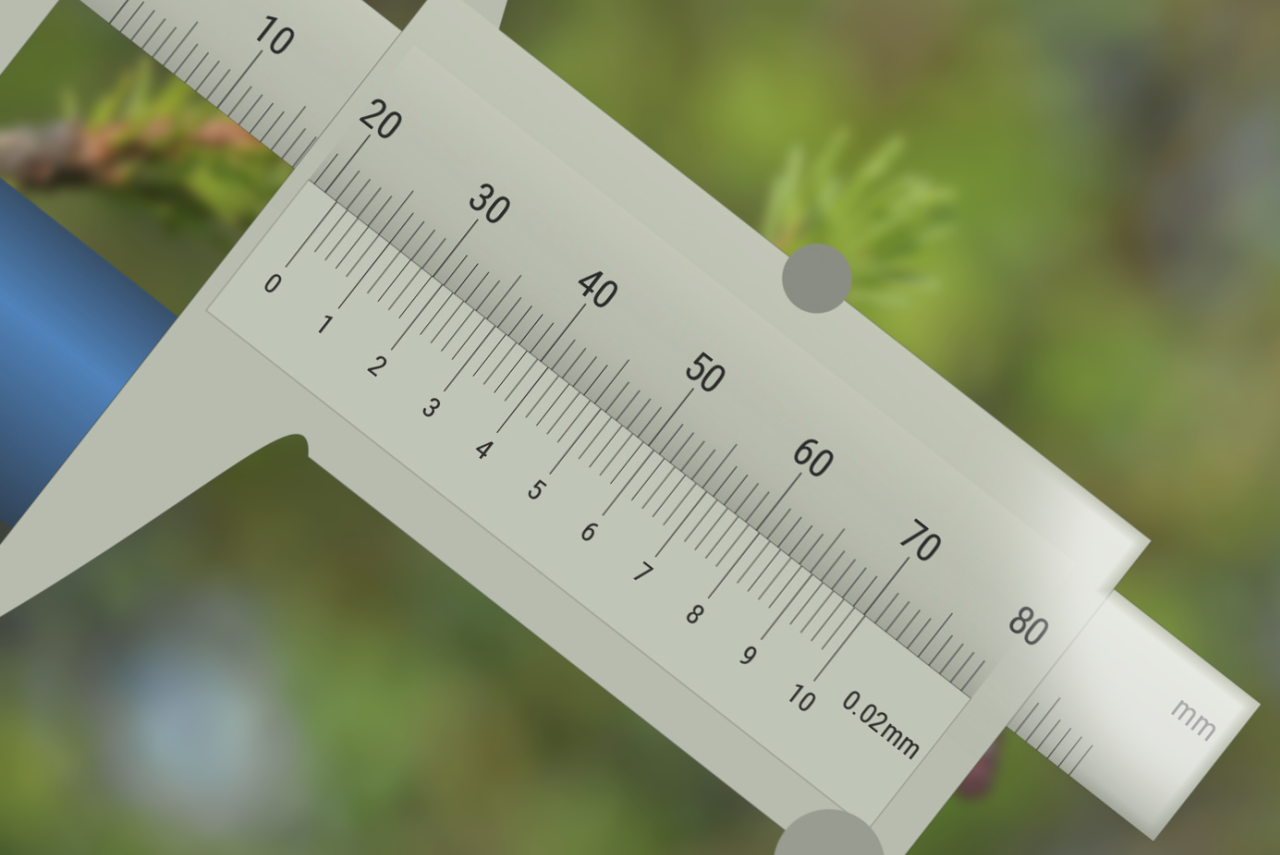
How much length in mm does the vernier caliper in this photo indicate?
21.1 mm
